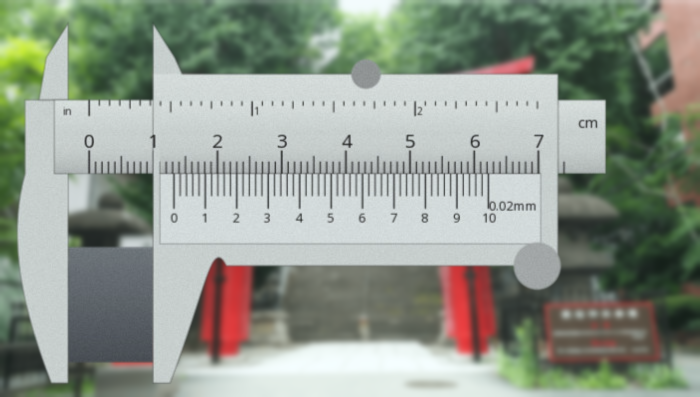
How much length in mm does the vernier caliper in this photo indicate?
13.2 mm
